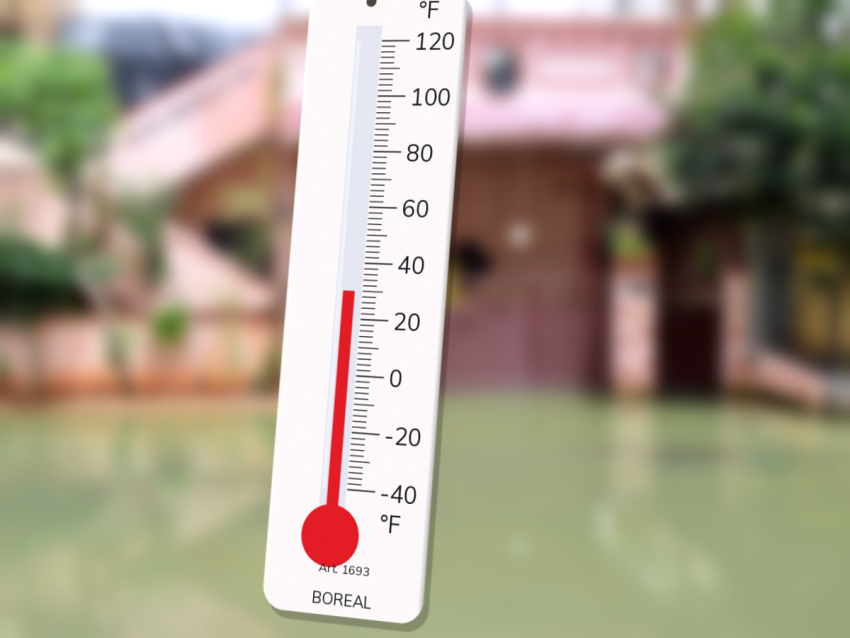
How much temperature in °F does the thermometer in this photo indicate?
30 °F
